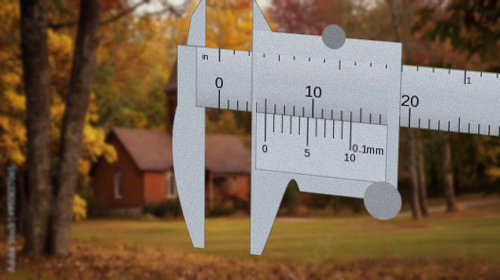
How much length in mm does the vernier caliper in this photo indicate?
5.0 mm
